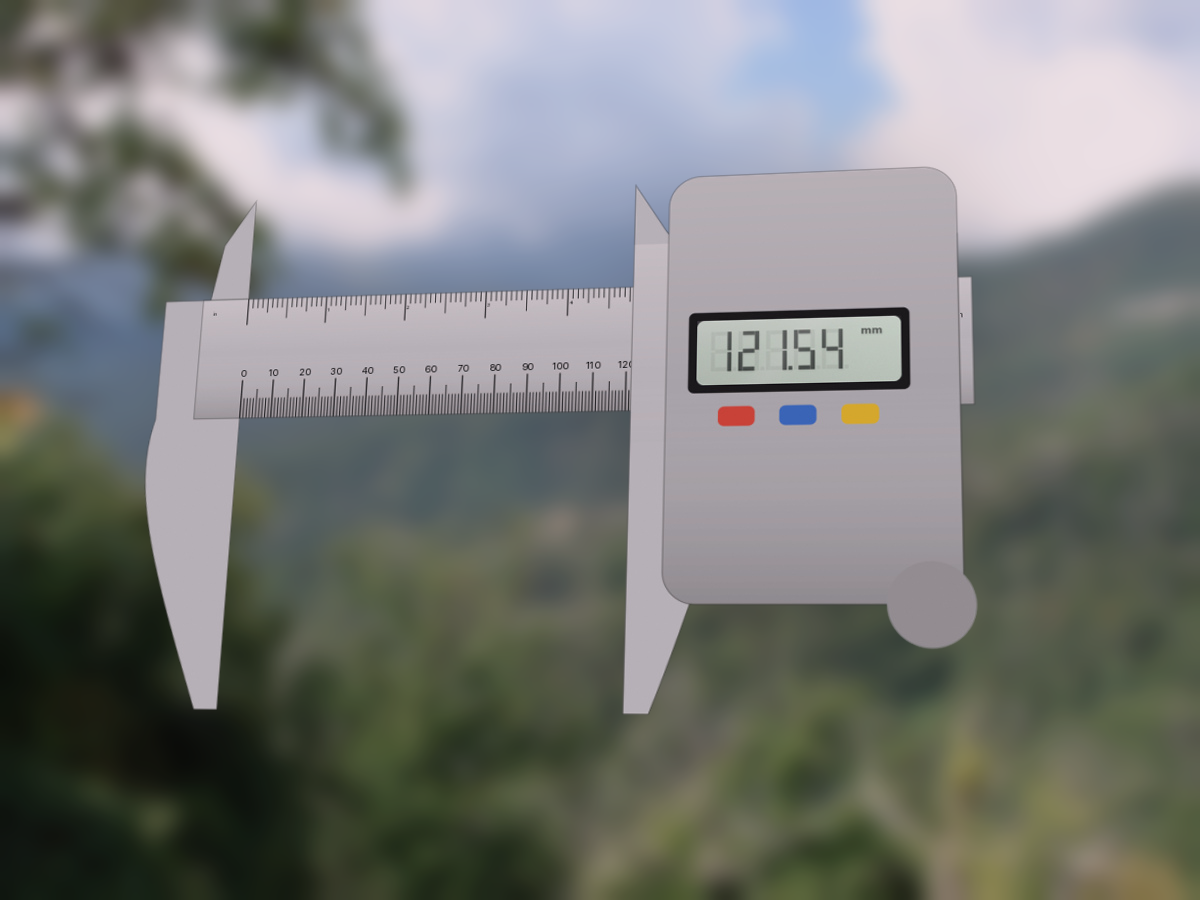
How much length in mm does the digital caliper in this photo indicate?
121.54 mm
